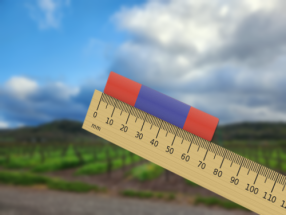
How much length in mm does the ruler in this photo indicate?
70 mm
